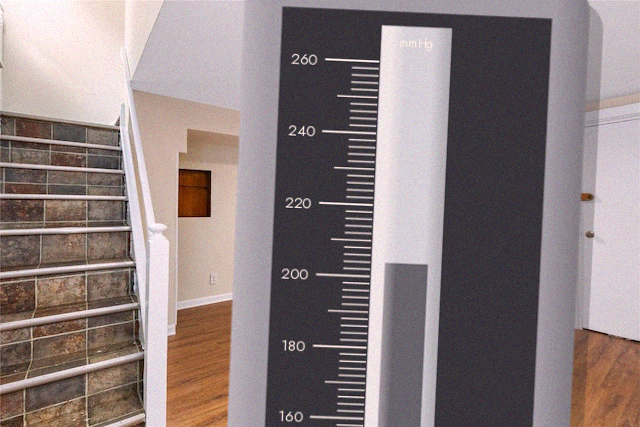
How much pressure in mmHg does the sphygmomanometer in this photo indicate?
204 mmHg
